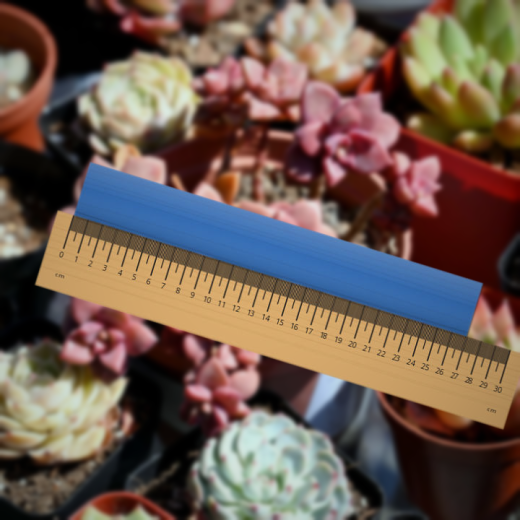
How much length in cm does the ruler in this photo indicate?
27 cm
